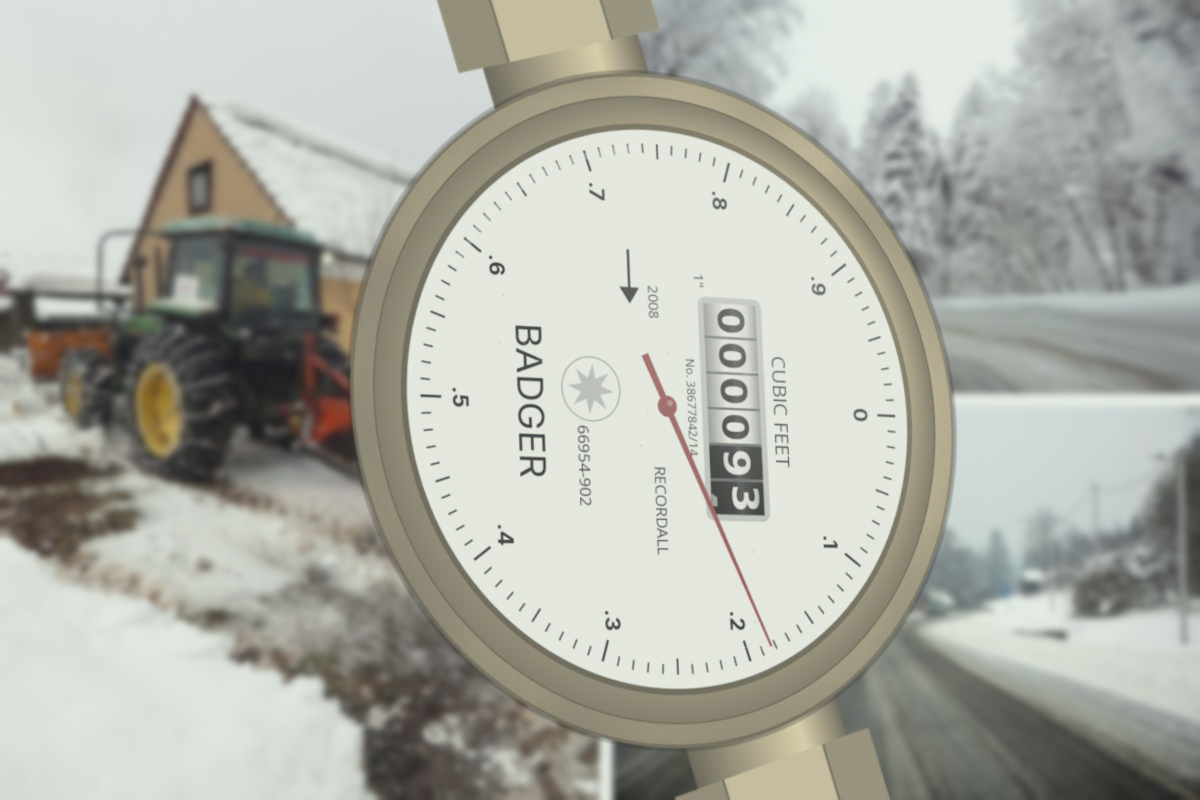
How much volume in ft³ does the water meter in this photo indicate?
93.18 ft³
